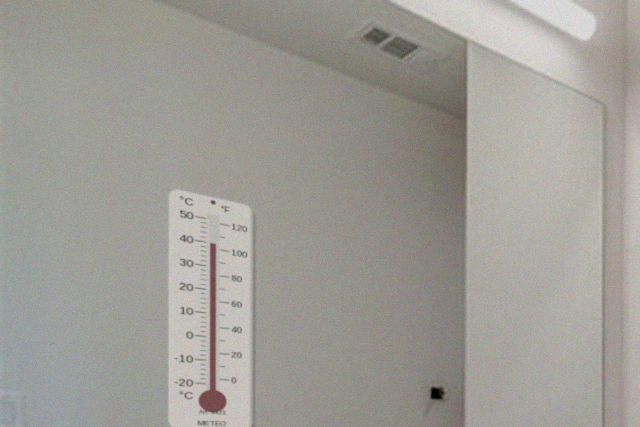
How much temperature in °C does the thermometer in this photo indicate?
40 °C
